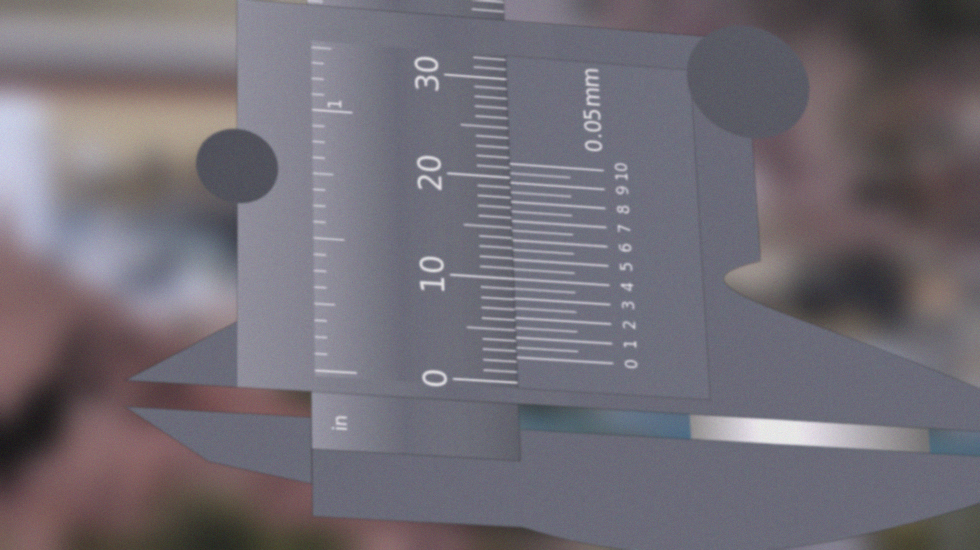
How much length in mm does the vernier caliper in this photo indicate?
2.4 mm
